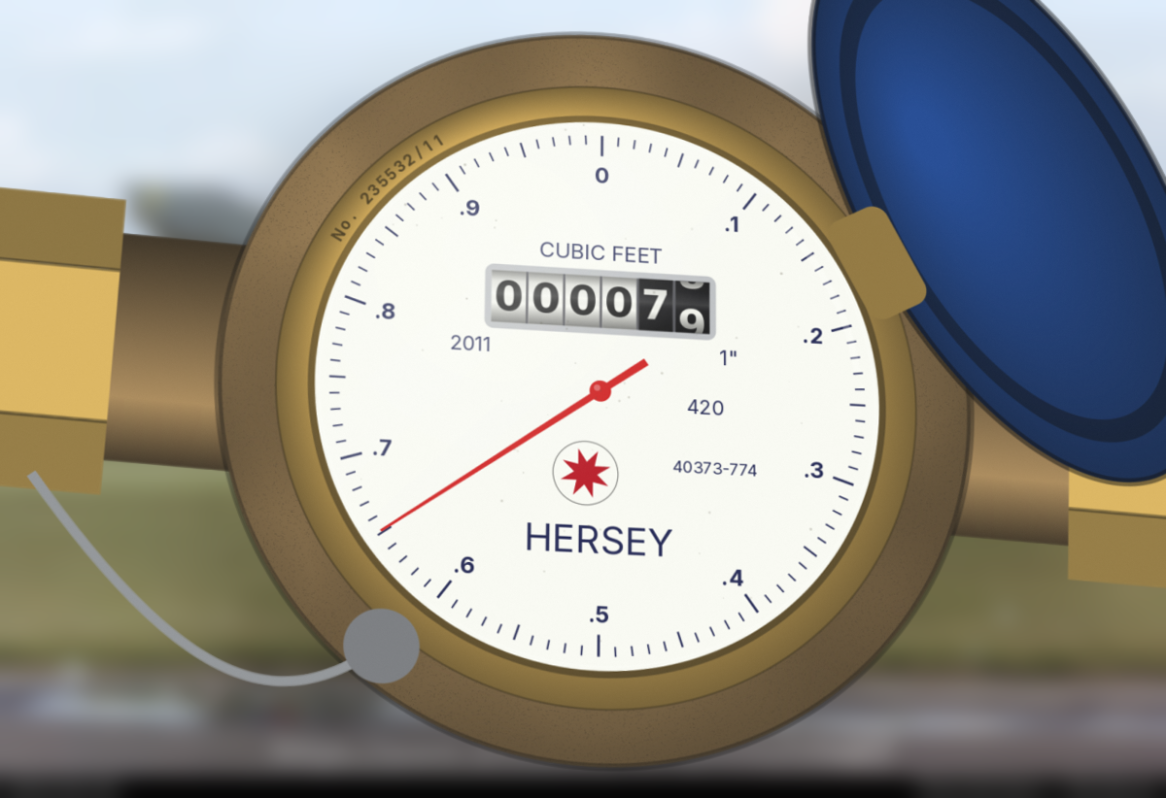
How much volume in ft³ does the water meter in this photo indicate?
78.65 ft³
